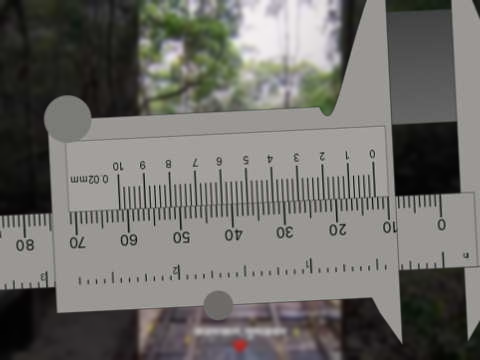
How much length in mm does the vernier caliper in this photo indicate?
12.5 mm
